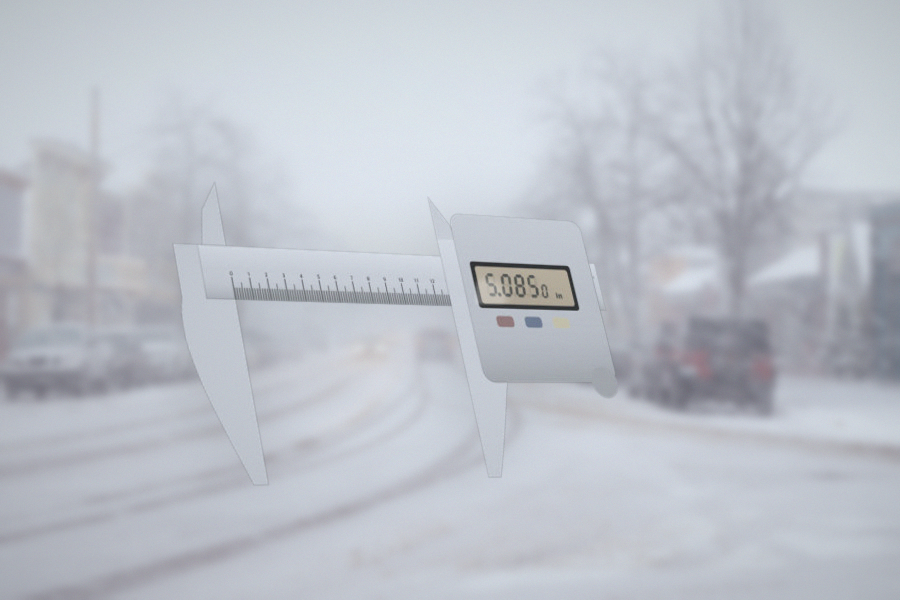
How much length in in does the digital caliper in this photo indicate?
5.0850 in
